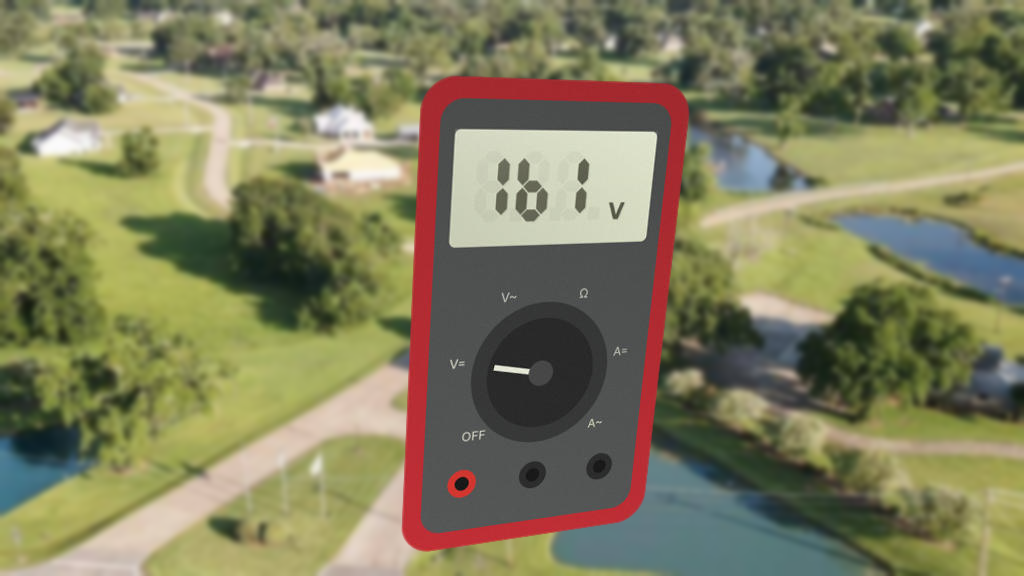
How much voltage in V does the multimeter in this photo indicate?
161 V
